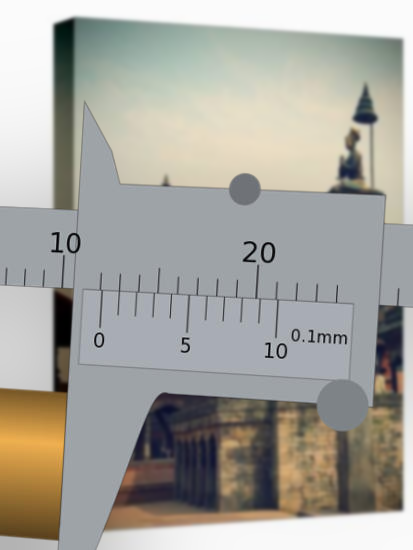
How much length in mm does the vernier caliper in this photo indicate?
12.1 mm
